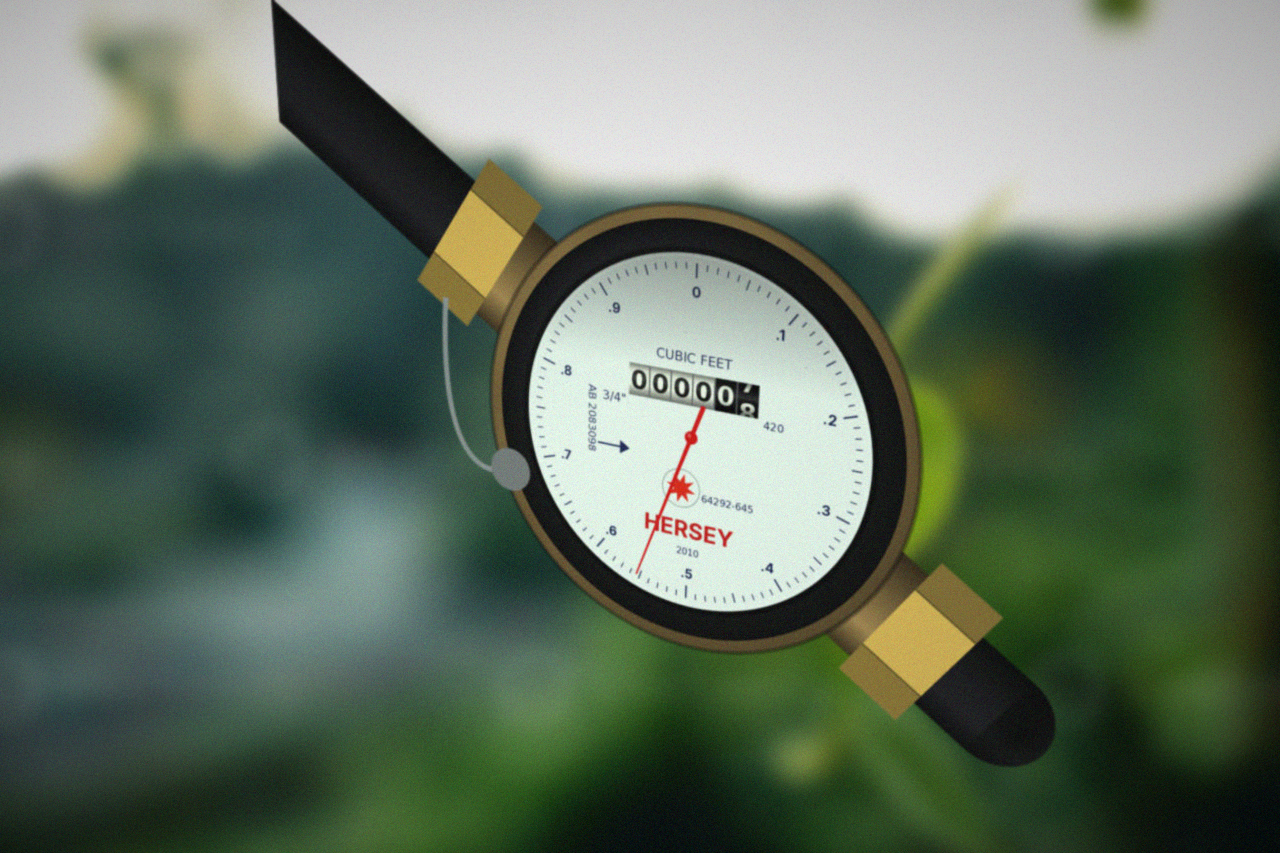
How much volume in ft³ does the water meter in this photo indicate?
7.55 ft³
